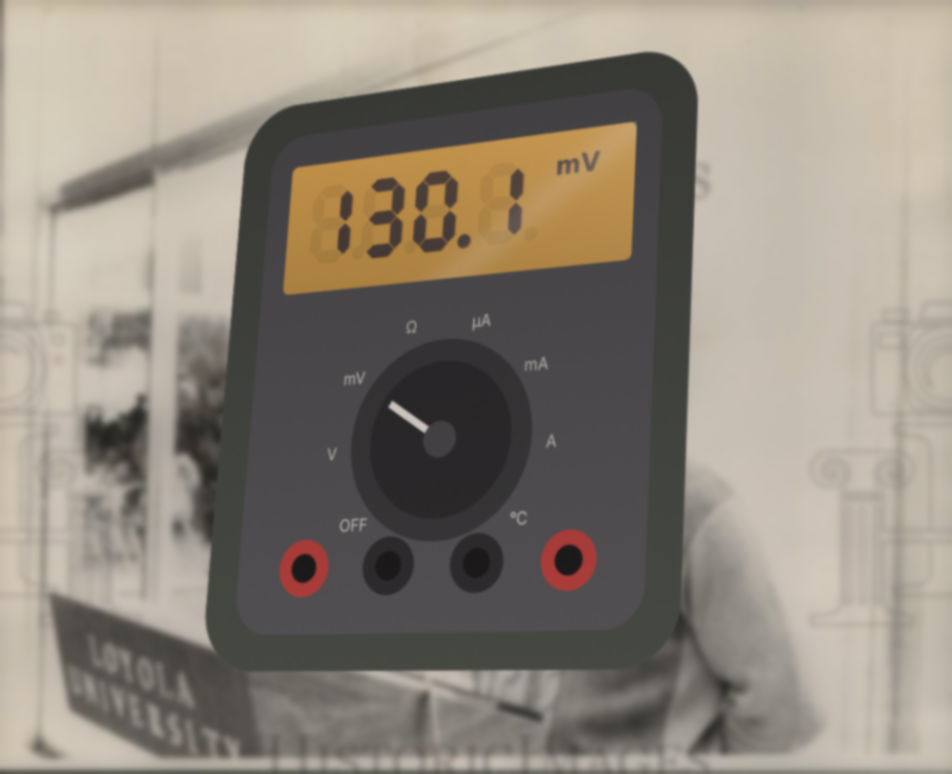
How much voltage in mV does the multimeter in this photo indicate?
130.1 mV
